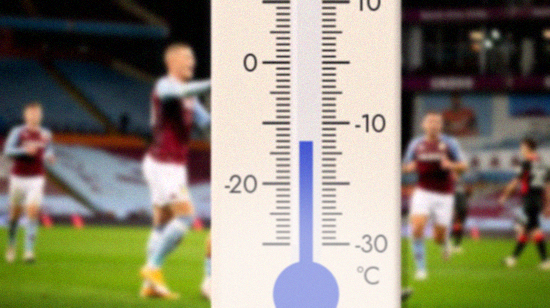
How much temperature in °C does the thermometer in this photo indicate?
-13 °C
